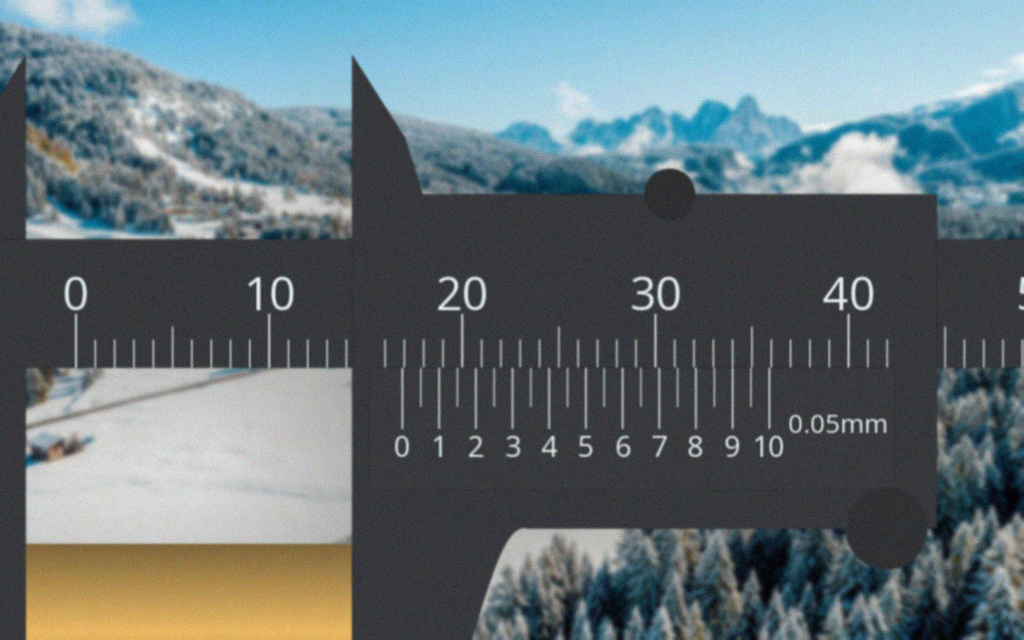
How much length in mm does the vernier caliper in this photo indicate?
16.9 mm
